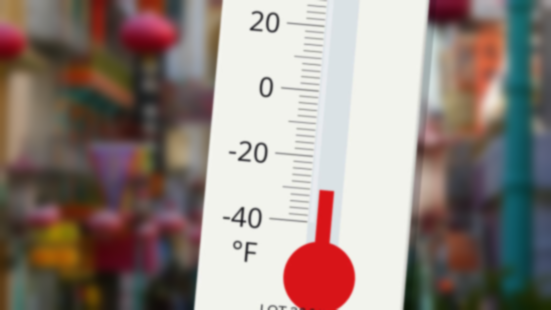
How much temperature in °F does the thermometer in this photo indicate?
-30 °F
